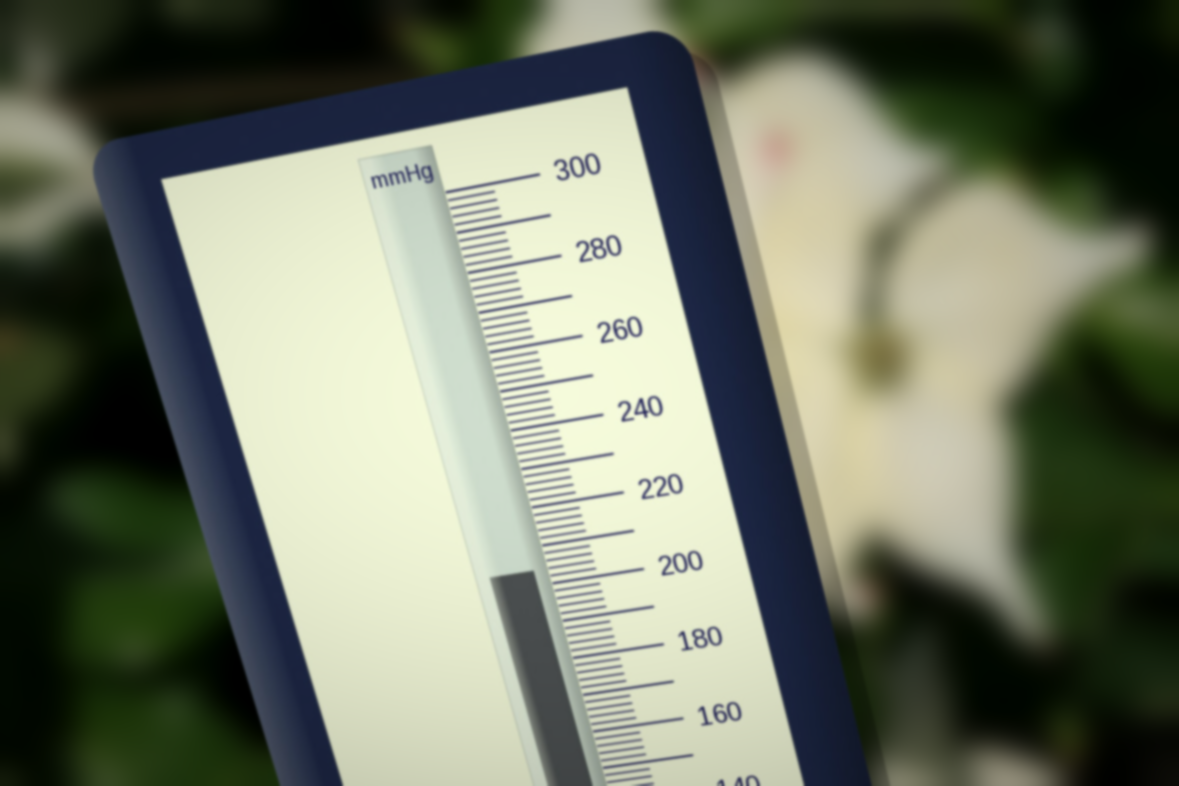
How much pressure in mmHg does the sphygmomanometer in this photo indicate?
204 mmHg
